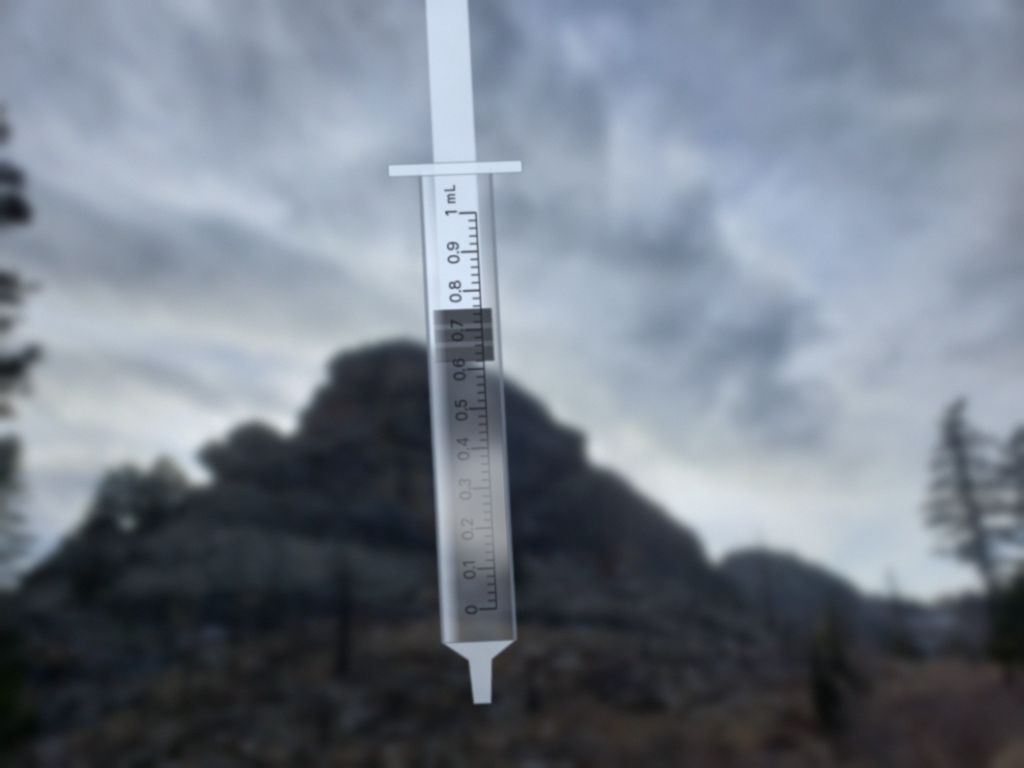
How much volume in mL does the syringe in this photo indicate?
0.62 mL
